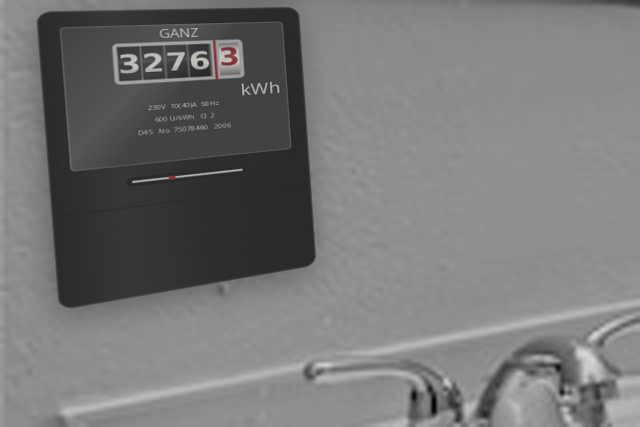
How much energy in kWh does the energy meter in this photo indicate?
3276.3 kWh
